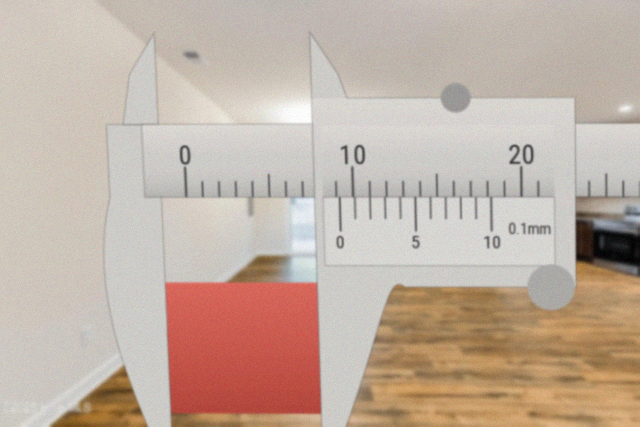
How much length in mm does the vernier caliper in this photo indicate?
9.2 mm
